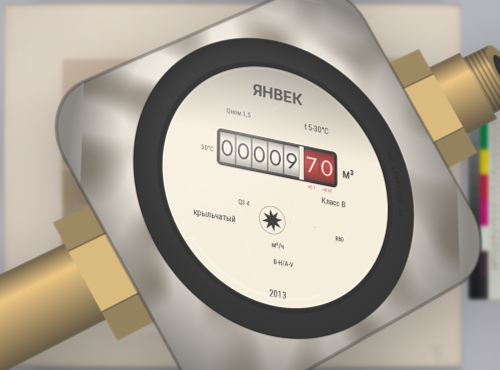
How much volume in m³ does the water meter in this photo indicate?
9.70 m³
